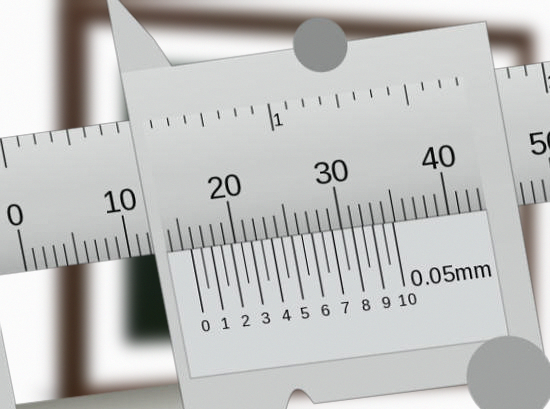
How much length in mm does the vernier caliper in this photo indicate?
15.8 mm
